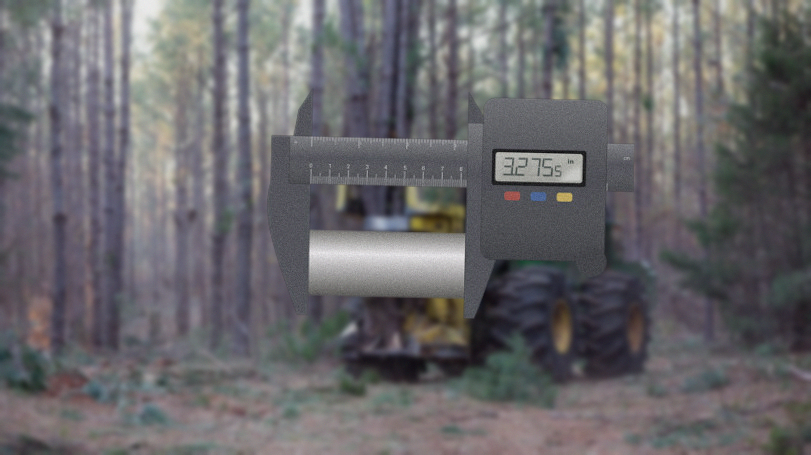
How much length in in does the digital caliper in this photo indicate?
3.2755 in
